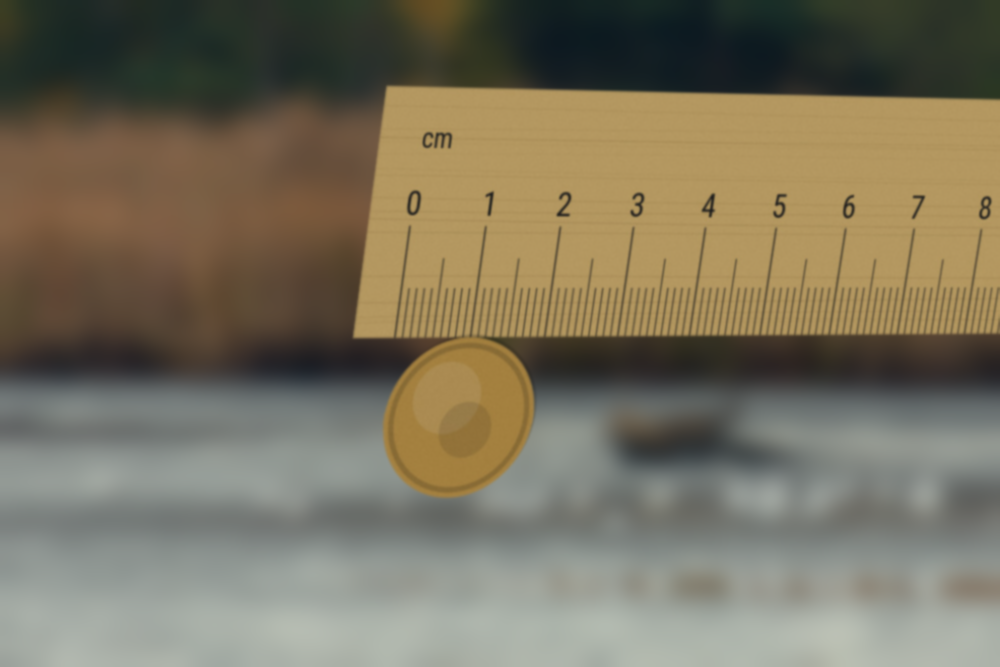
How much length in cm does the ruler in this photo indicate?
2 cm
